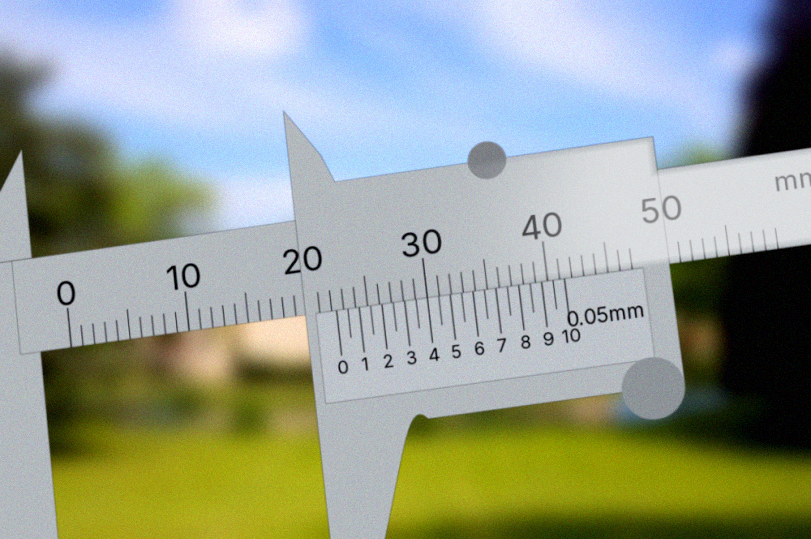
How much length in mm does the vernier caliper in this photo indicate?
22.4 mm
